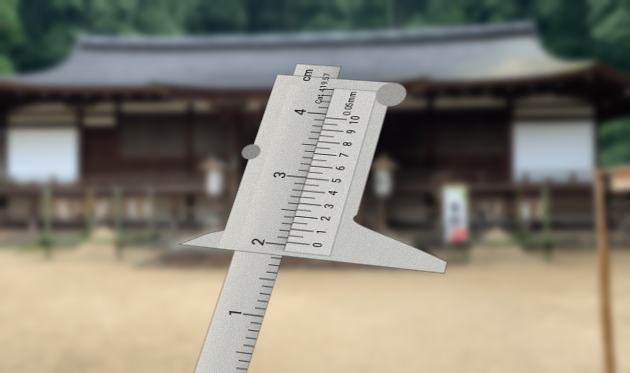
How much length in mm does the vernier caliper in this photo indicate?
20.4 mm
